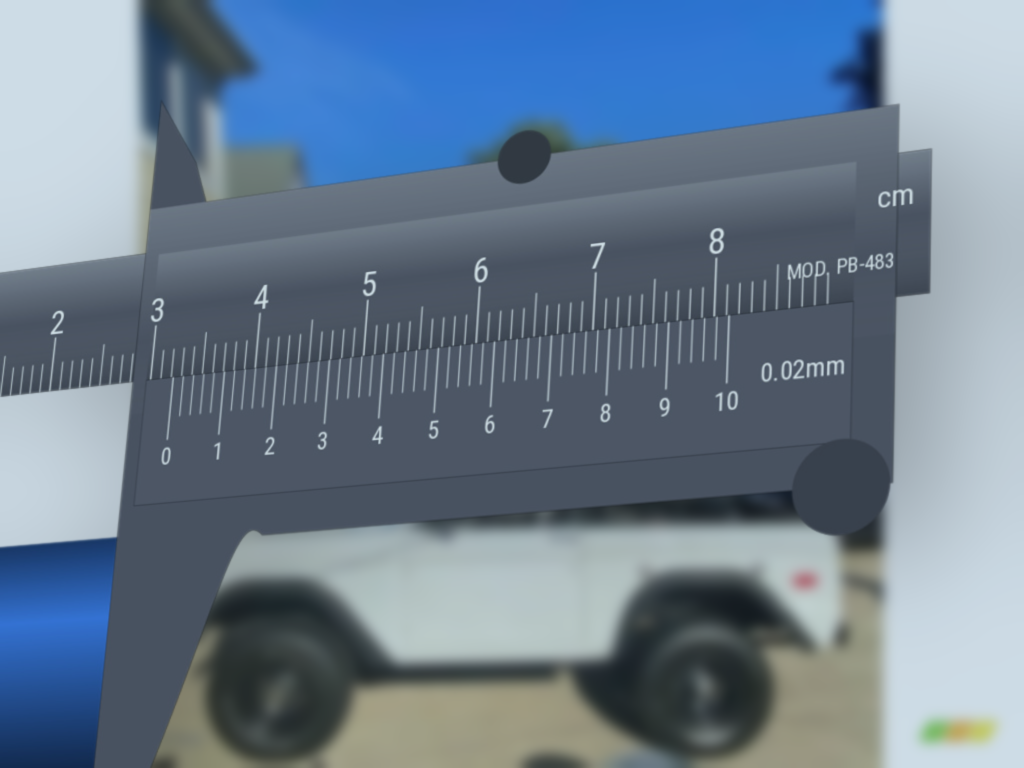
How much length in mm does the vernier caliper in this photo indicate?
32.2 mm
